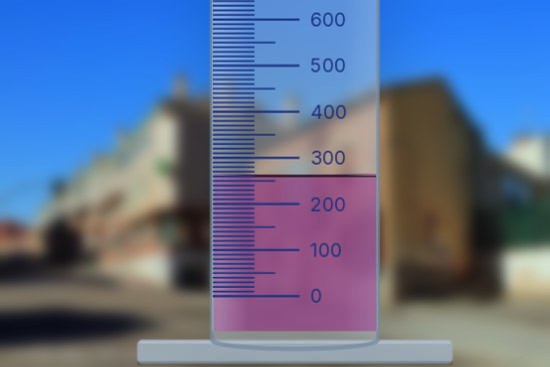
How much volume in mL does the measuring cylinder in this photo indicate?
260 mL
